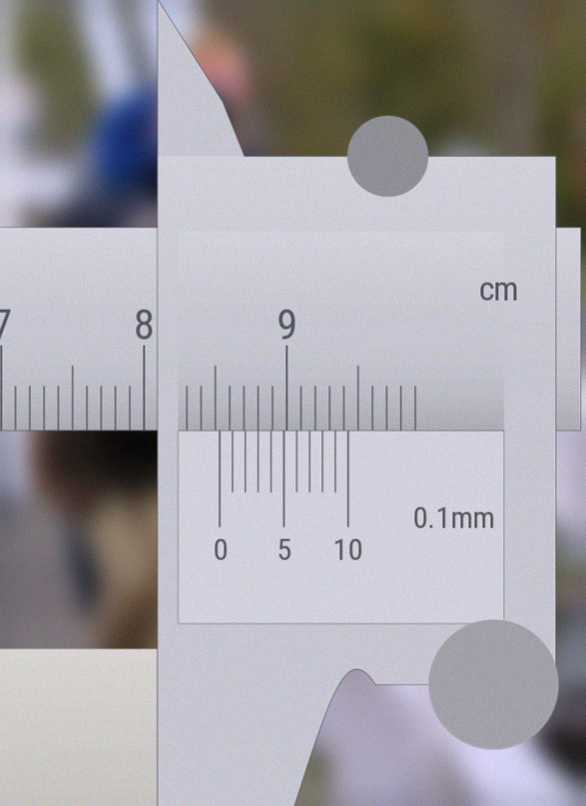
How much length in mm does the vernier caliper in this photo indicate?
85.3 mm
